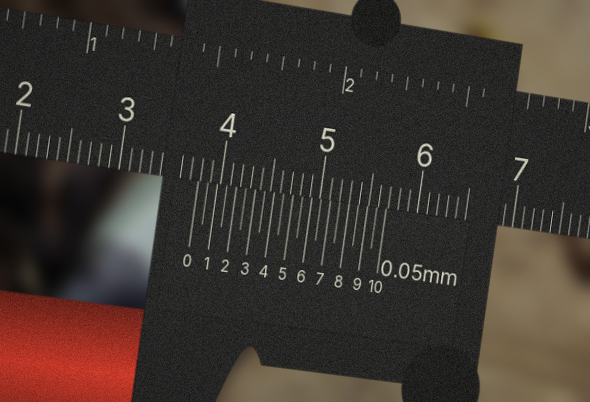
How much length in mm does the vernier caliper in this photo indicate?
37.8 mm
